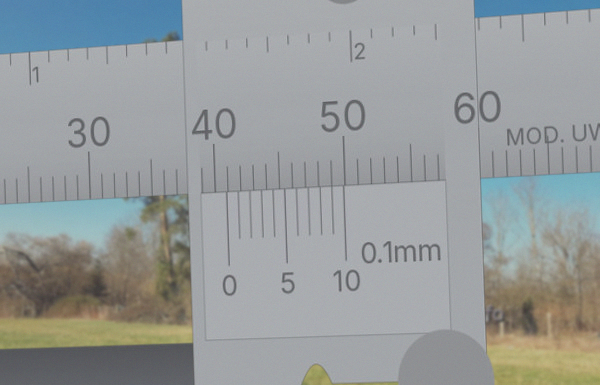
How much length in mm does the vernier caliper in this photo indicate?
40.9 mm
